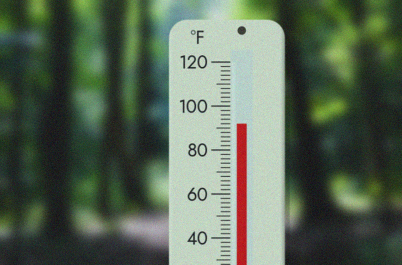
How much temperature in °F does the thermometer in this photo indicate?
92 °F
